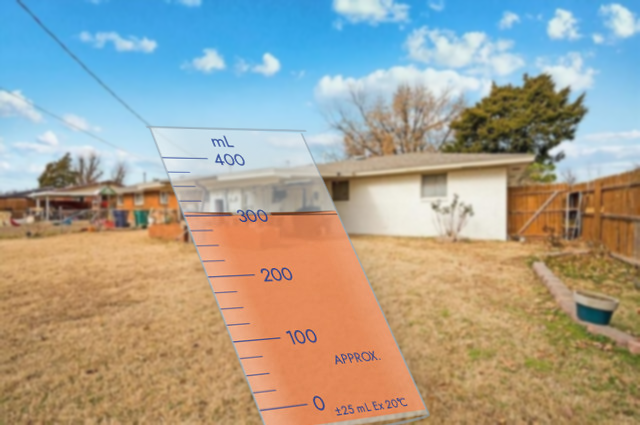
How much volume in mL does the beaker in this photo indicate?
300 mL
